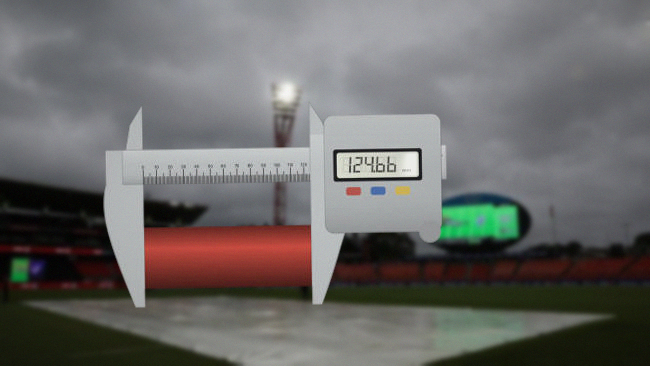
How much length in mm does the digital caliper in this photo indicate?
124.66 mm
